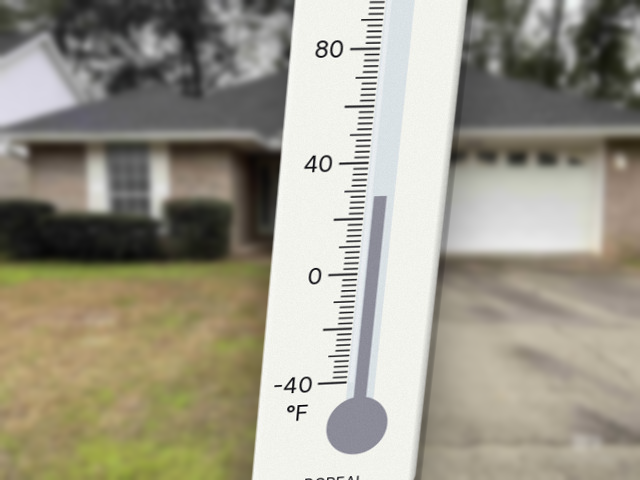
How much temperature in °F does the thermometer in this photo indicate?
28 °F
